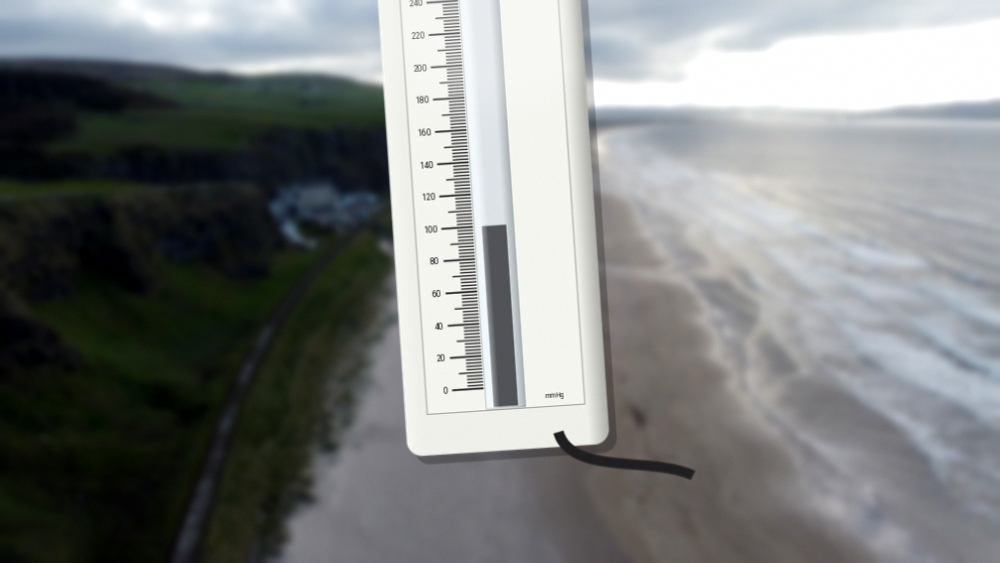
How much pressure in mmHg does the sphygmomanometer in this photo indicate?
100 mmHg
